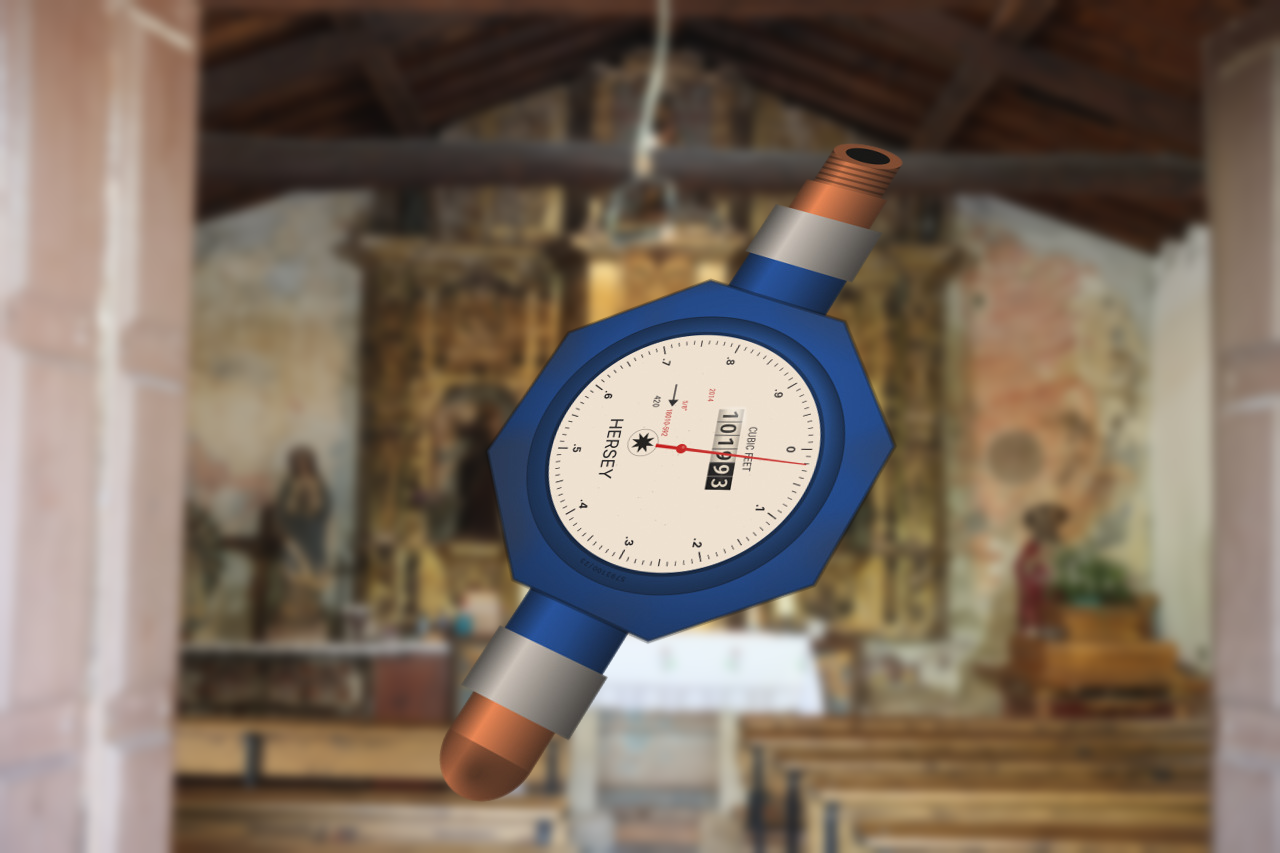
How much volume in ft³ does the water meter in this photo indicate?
101993.02 ft³
